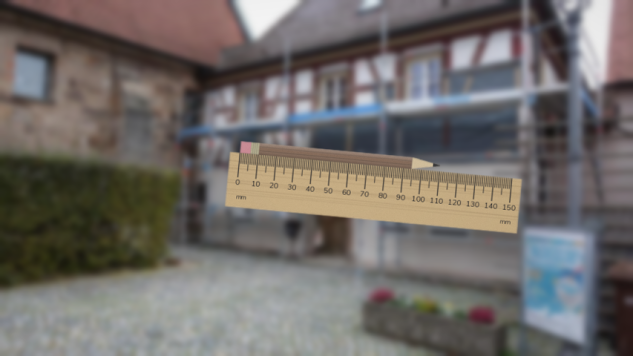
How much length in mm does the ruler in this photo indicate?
110 mm
